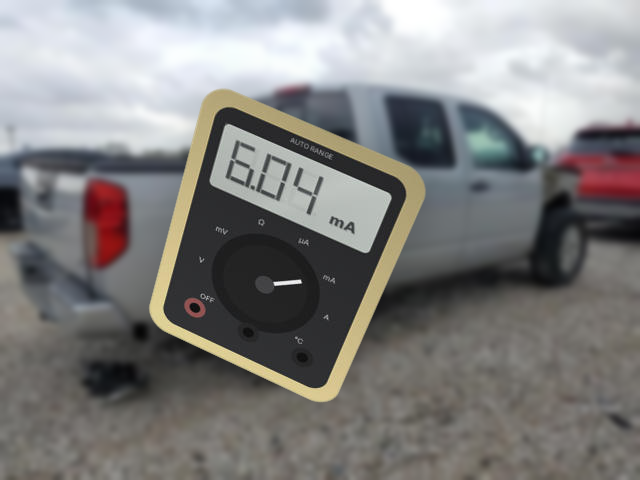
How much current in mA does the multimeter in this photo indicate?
6.04 mA
